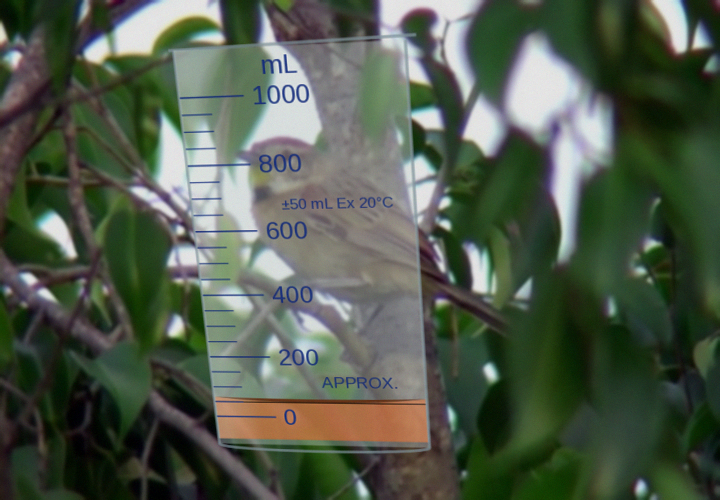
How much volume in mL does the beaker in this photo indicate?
50 mL
